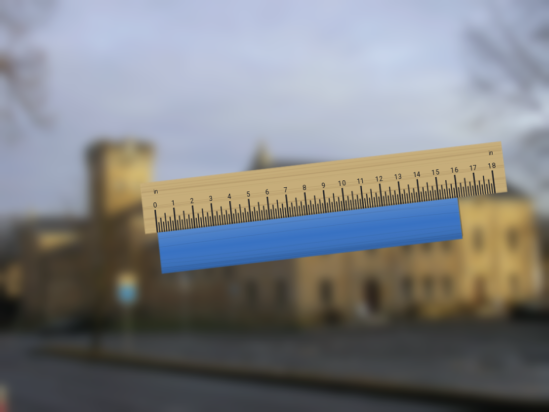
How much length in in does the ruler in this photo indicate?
16 in
